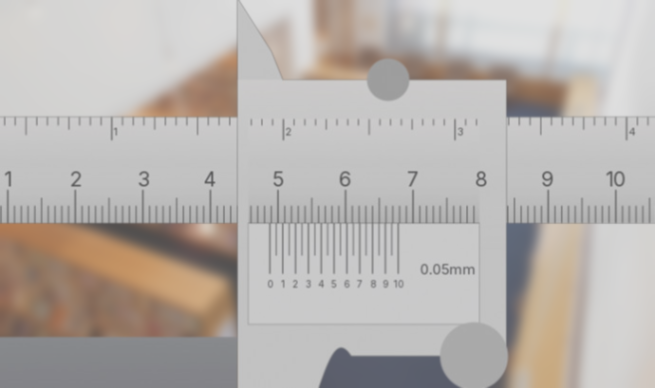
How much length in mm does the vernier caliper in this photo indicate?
48.8 mm
